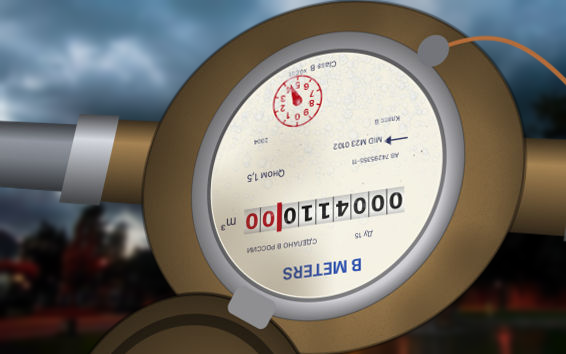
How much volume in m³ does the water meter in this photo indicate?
4110.004 m³
